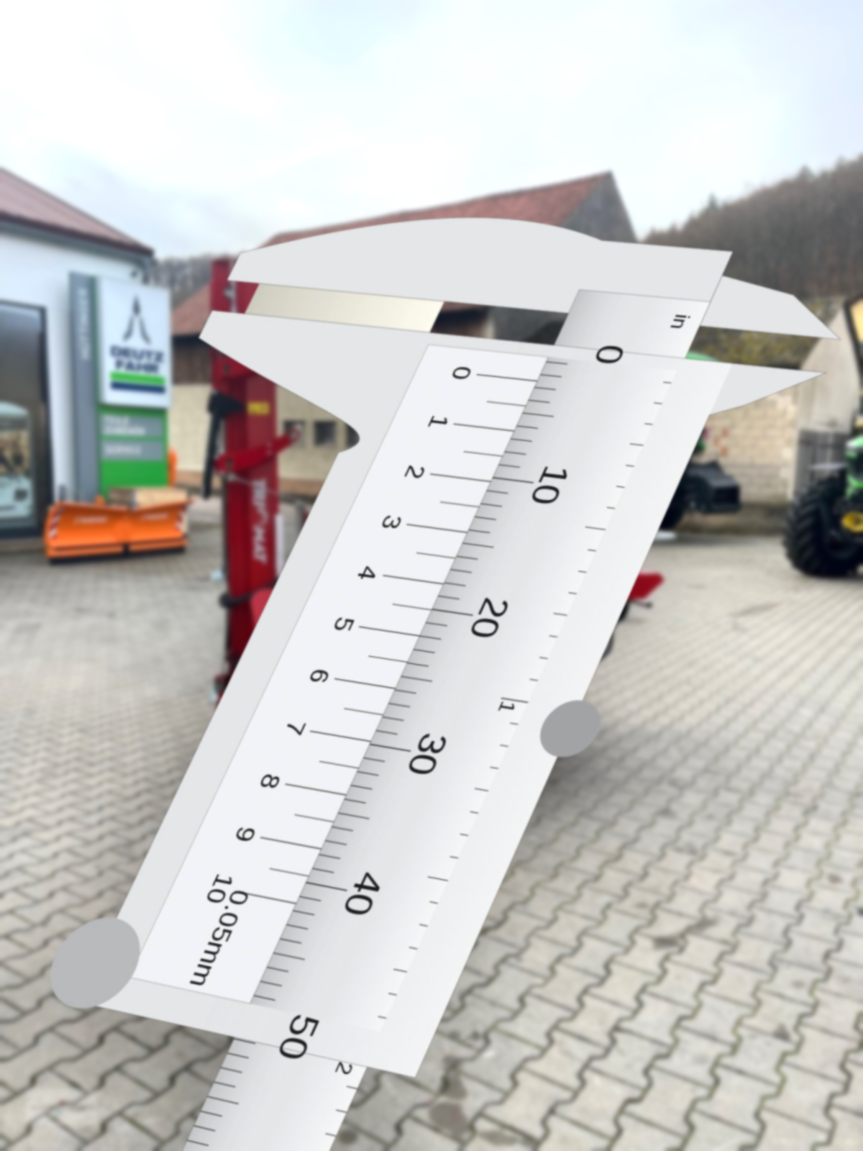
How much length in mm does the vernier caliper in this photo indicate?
2.5 mm
